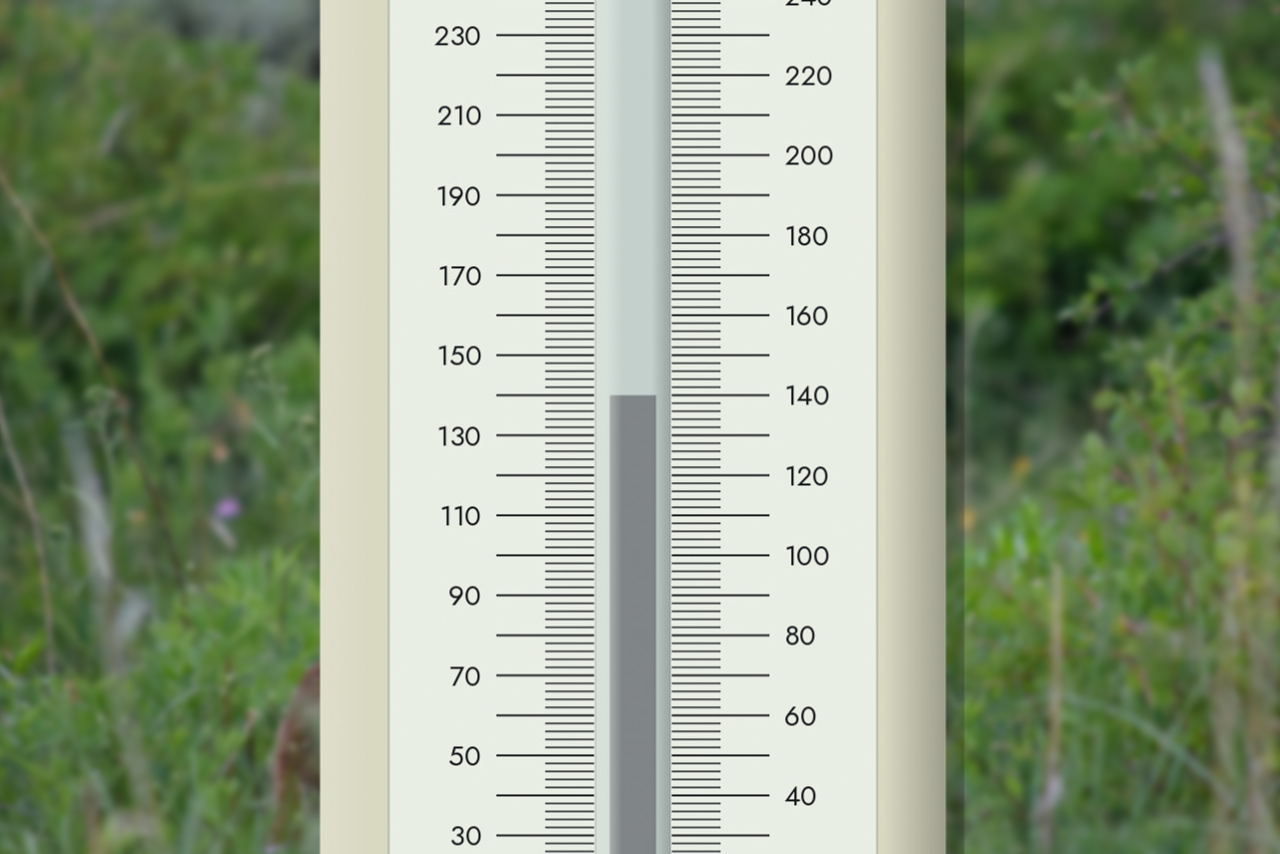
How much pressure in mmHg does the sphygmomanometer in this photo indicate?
140 mmHg
